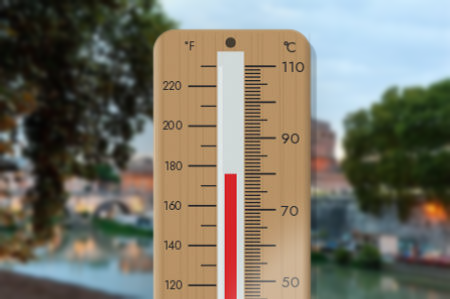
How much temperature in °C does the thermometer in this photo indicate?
80 °C
